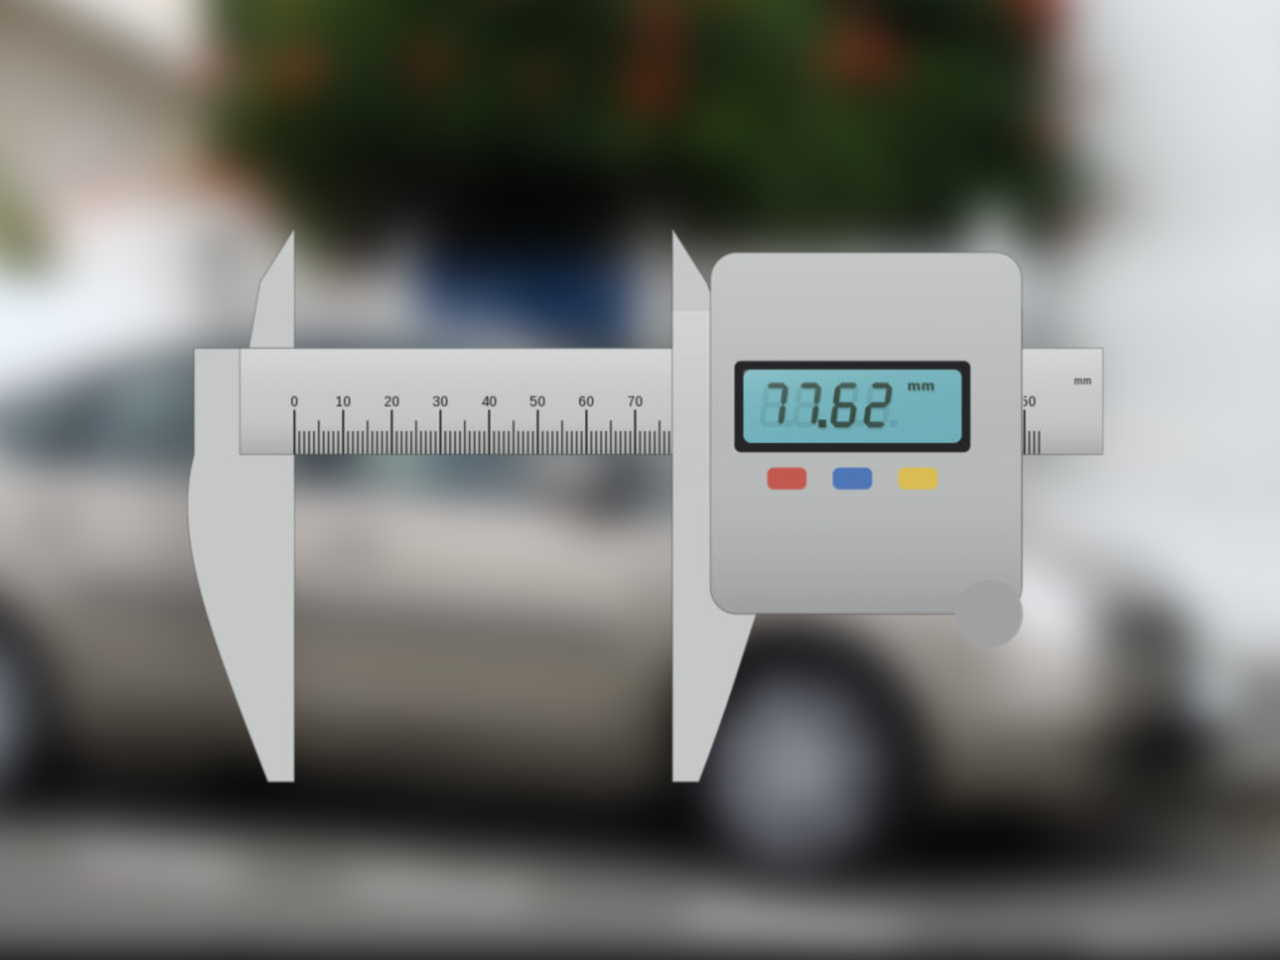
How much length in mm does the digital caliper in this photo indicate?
77.62 mm
